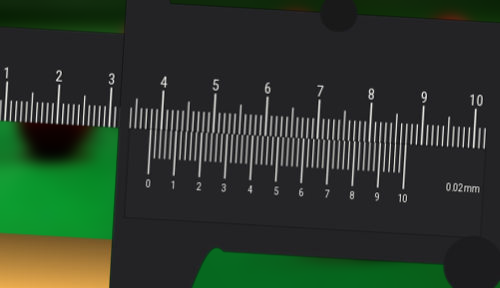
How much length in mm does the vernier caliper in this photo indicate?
38.0 mm
